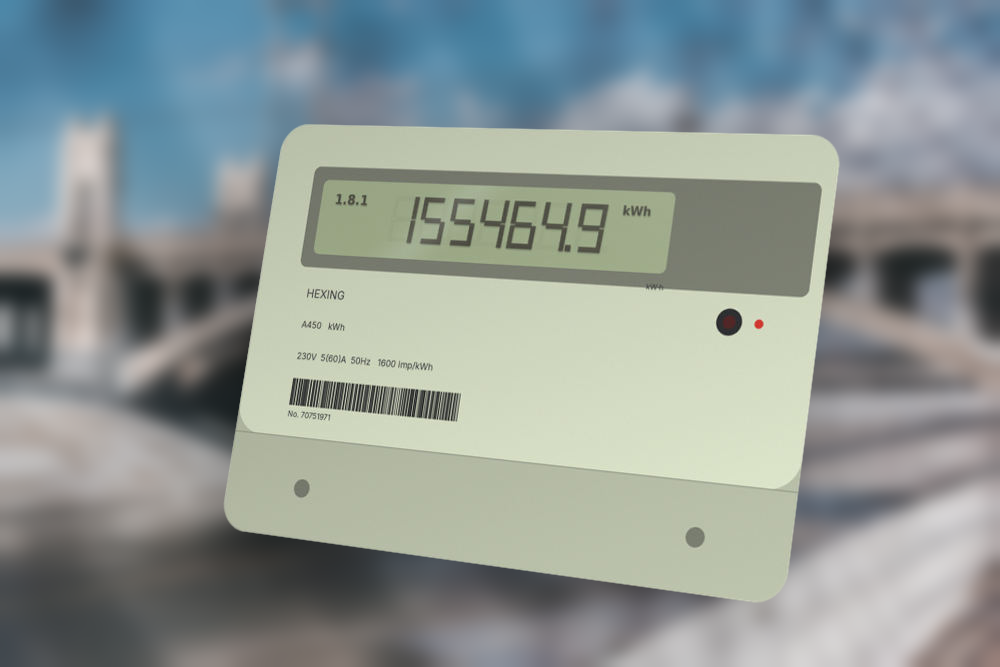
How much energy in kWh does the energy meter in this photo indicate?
155464.9 kWh
